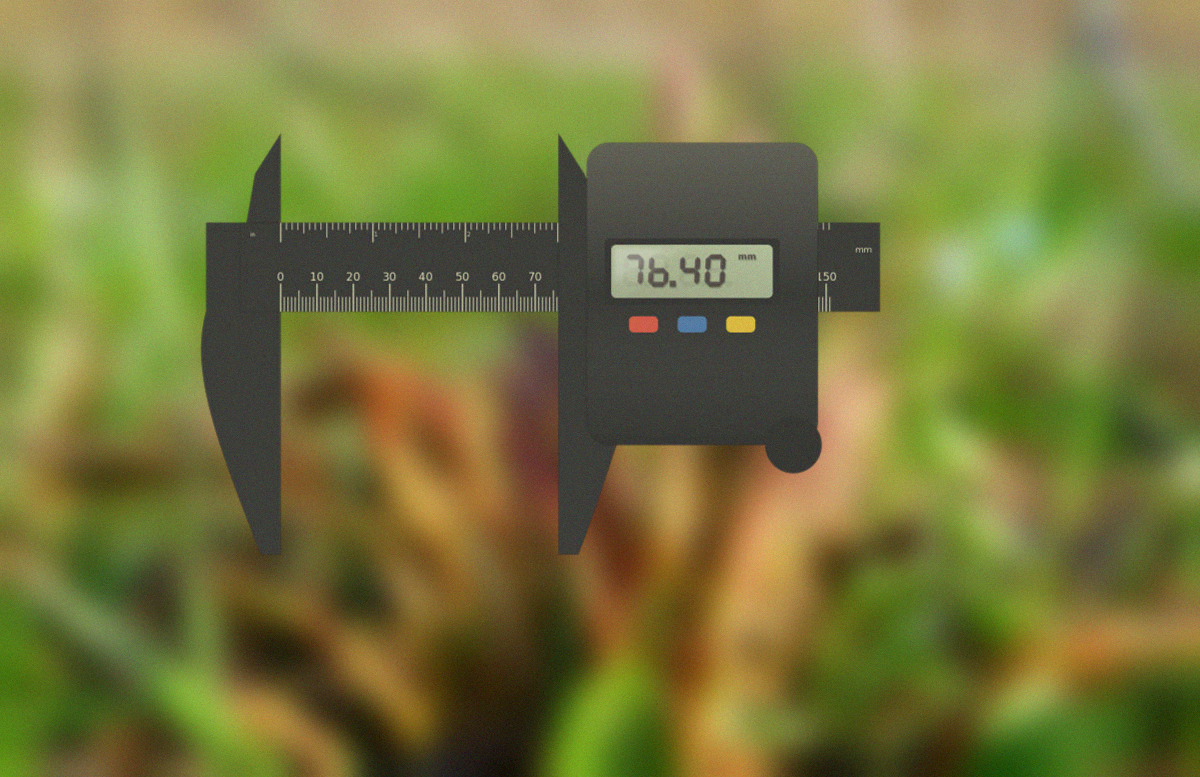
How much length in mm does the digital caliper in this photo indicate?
76.40 mm
